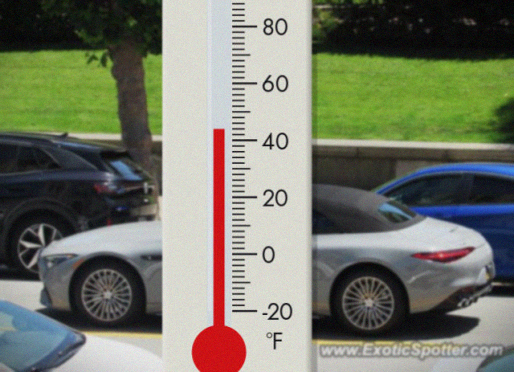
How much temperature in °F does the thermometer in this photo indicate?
44 °F
